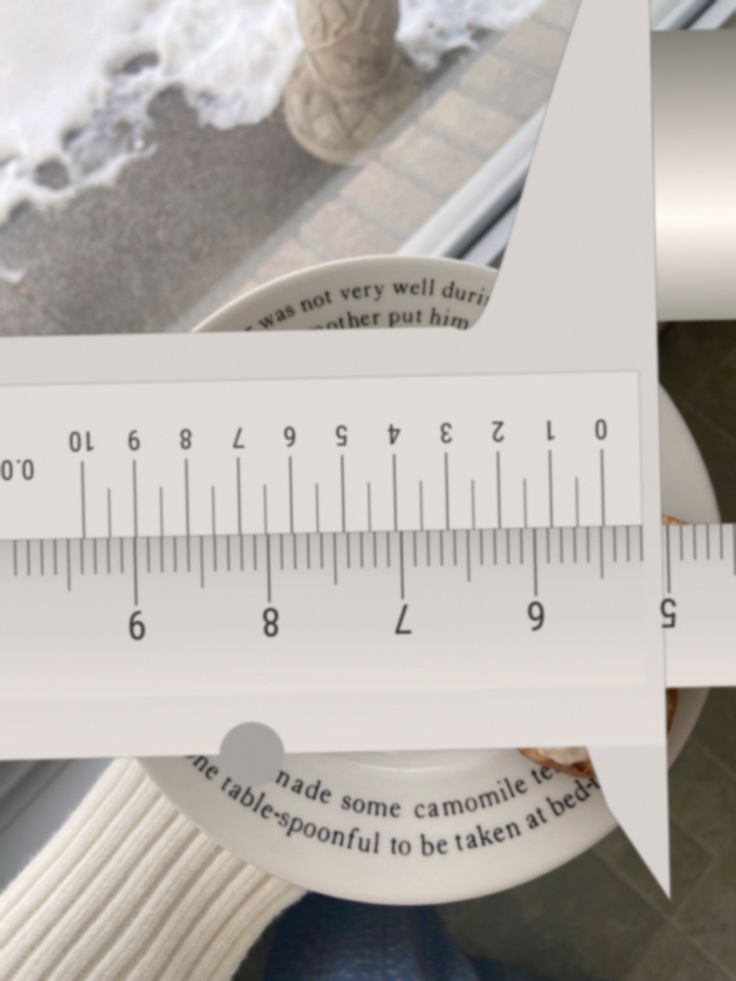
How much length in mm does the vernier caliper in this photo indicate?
54.8 mm
